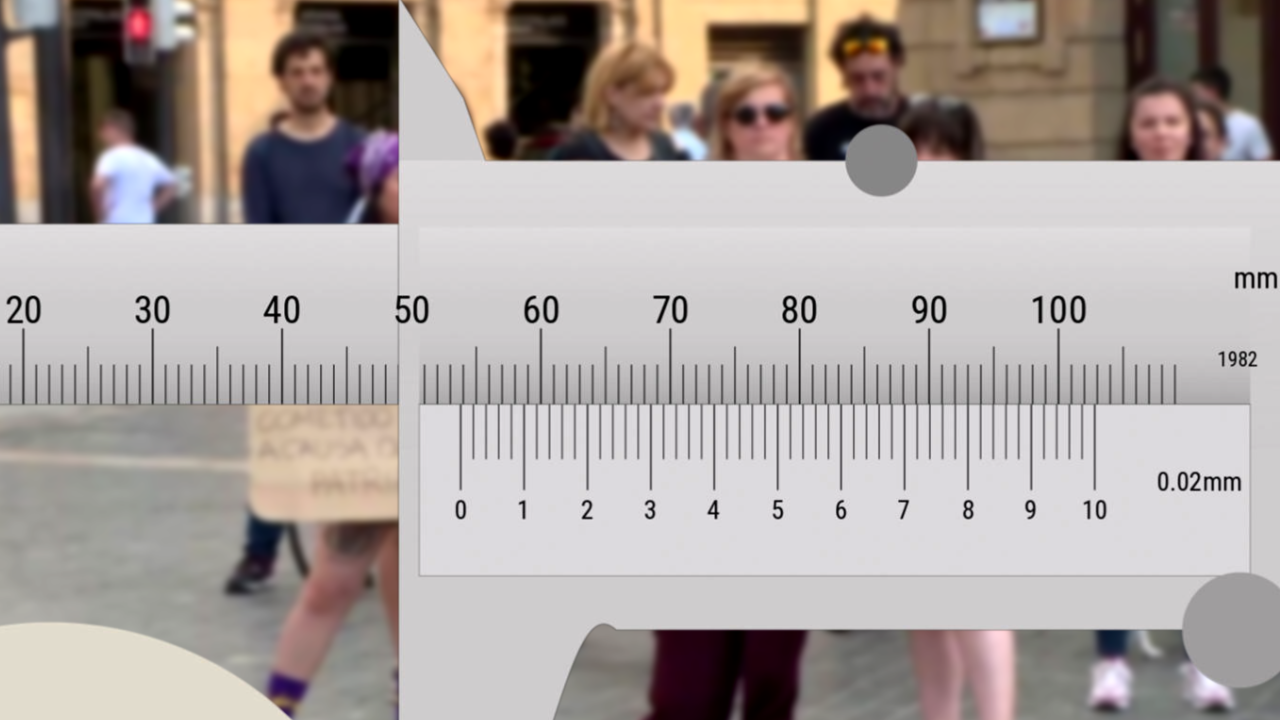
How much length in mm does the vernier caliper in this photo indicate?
53.8 mm
